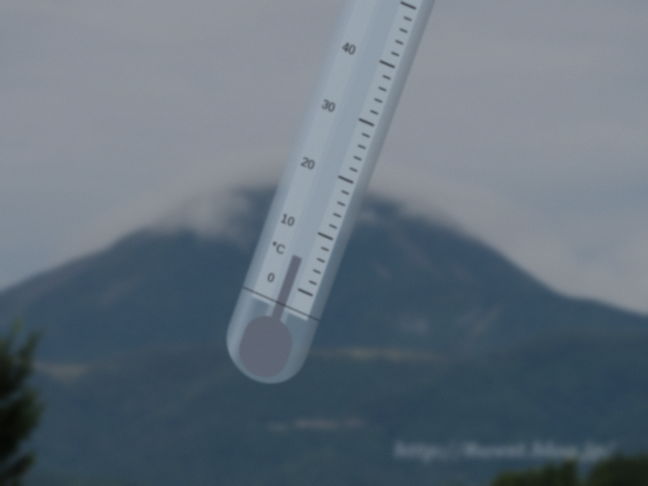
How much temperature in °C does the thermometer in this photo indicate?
5 °C
